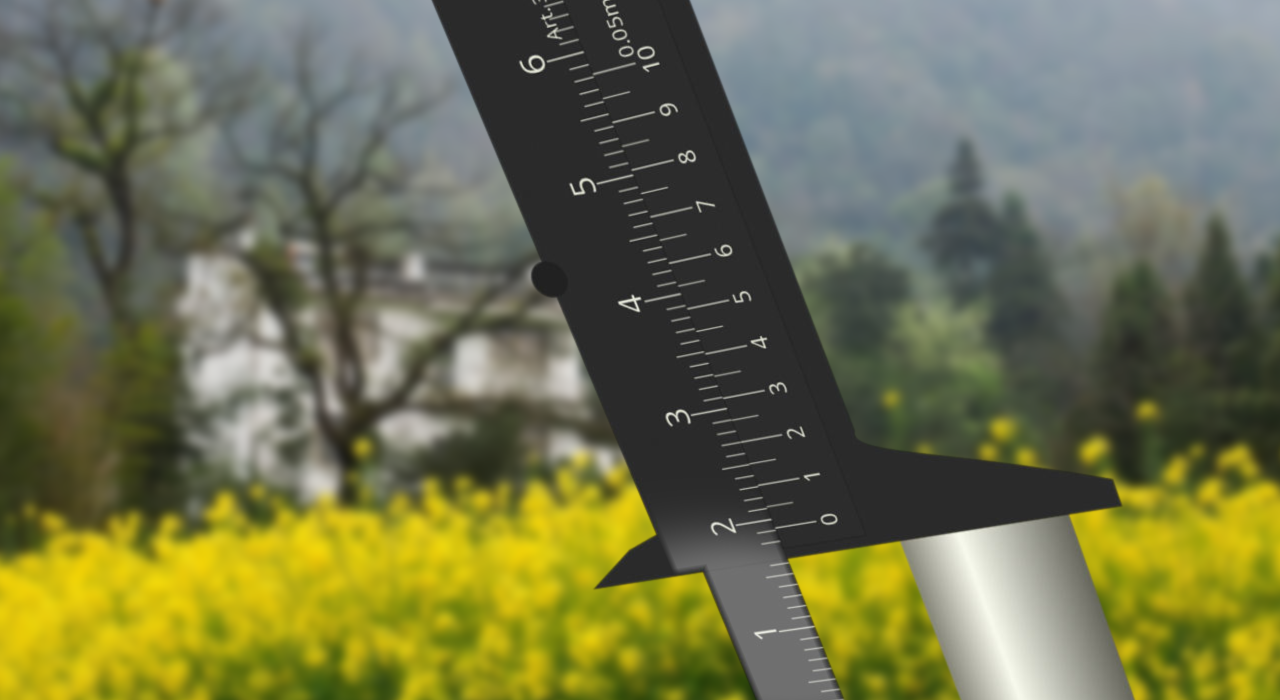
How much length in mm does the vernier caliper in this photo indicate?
19.2 mm
